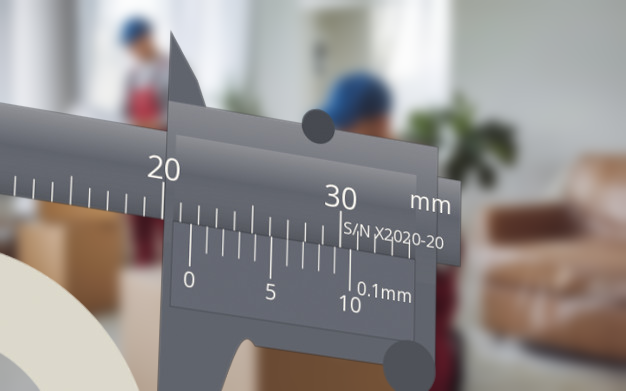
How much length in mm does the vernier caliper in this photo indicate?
21.6 mm
